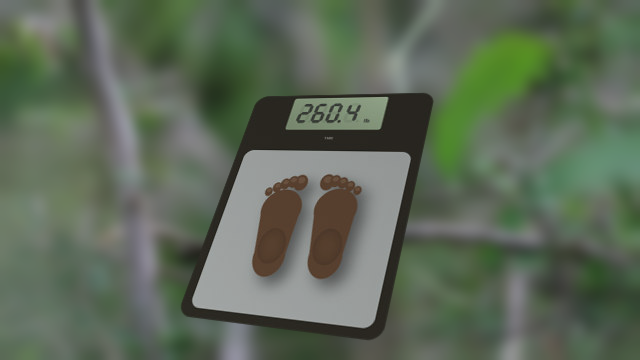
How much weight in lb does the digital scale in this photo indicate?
260.4 lb
